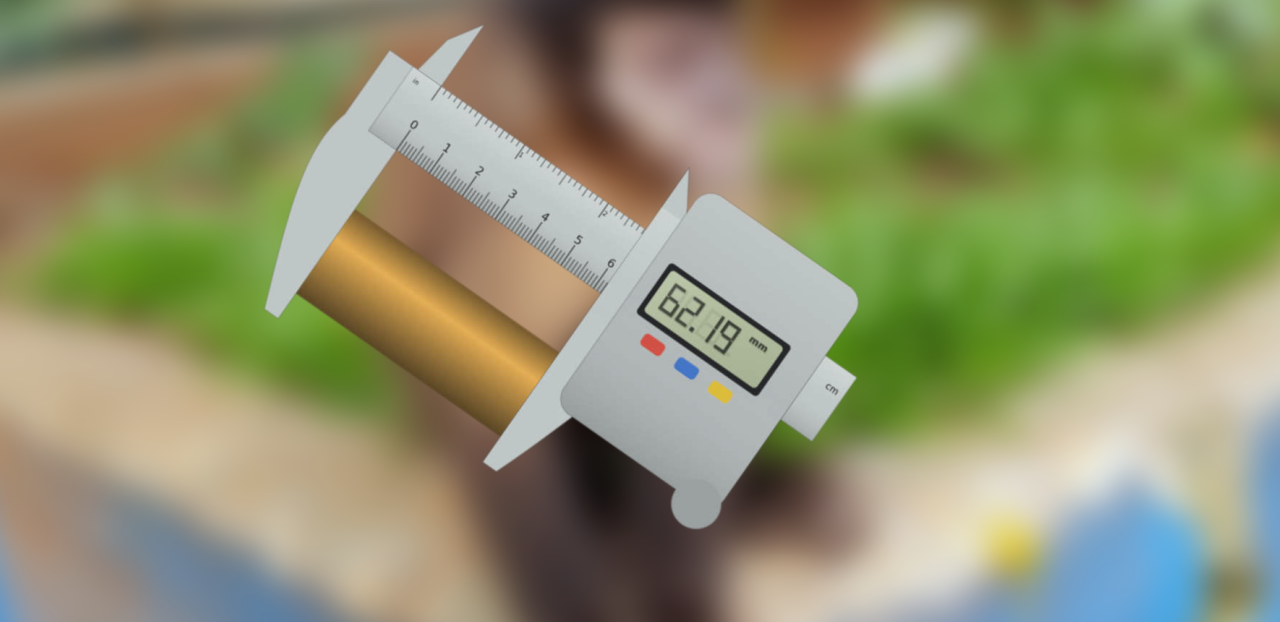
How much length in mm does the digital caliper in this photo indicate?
62.19 mm
